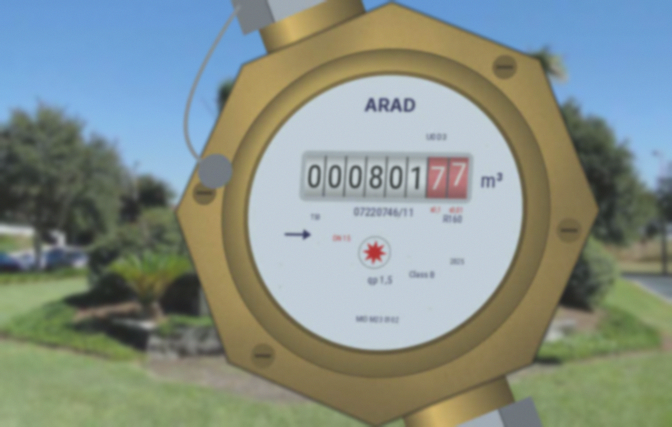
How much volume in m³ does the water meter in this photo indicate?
801.77 m³
